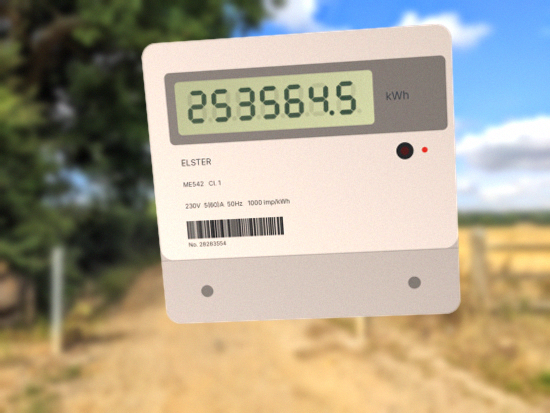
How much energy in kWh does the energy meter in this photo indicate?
253564.5 kWh
